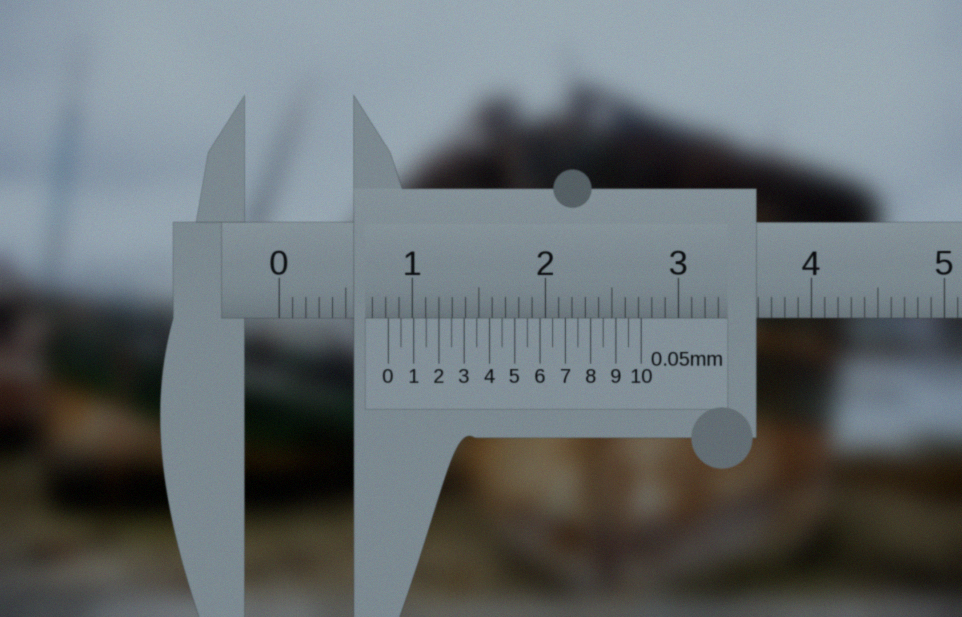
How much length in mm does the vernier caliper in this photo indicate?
8.2 mm
